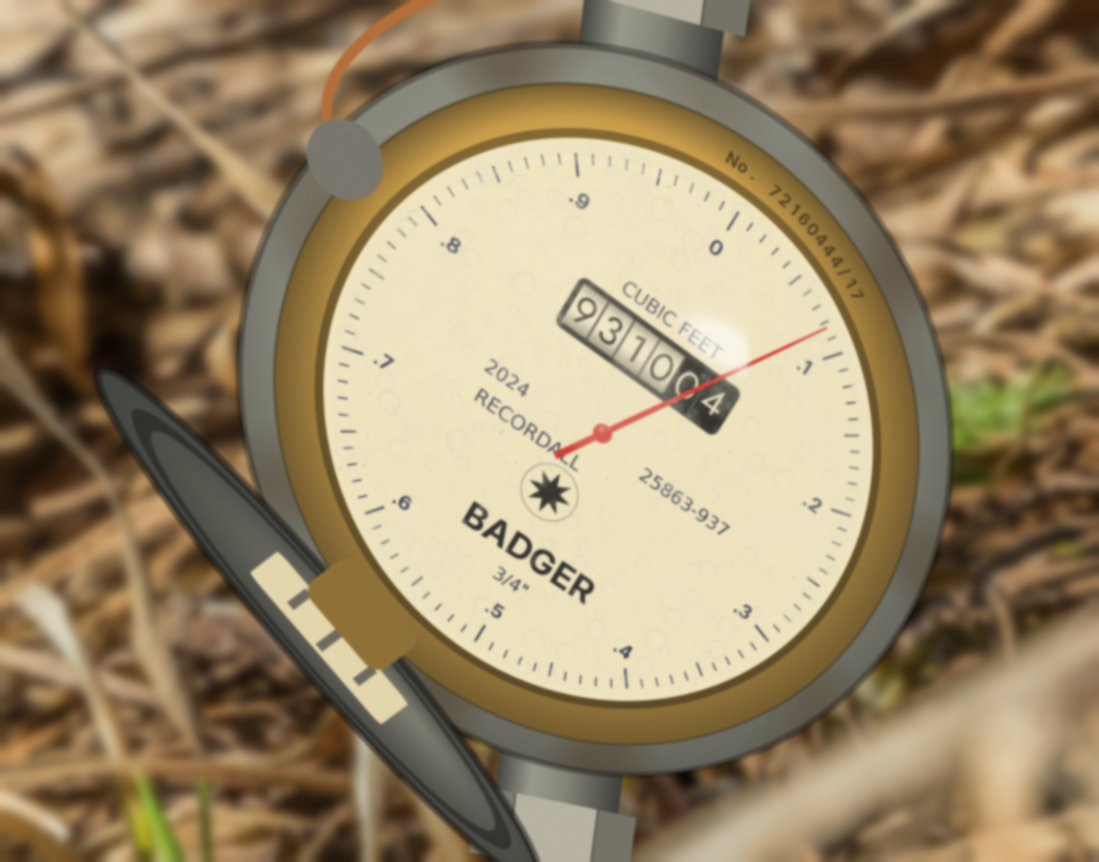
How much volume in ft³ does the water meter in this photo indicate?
931004.08 ft³
